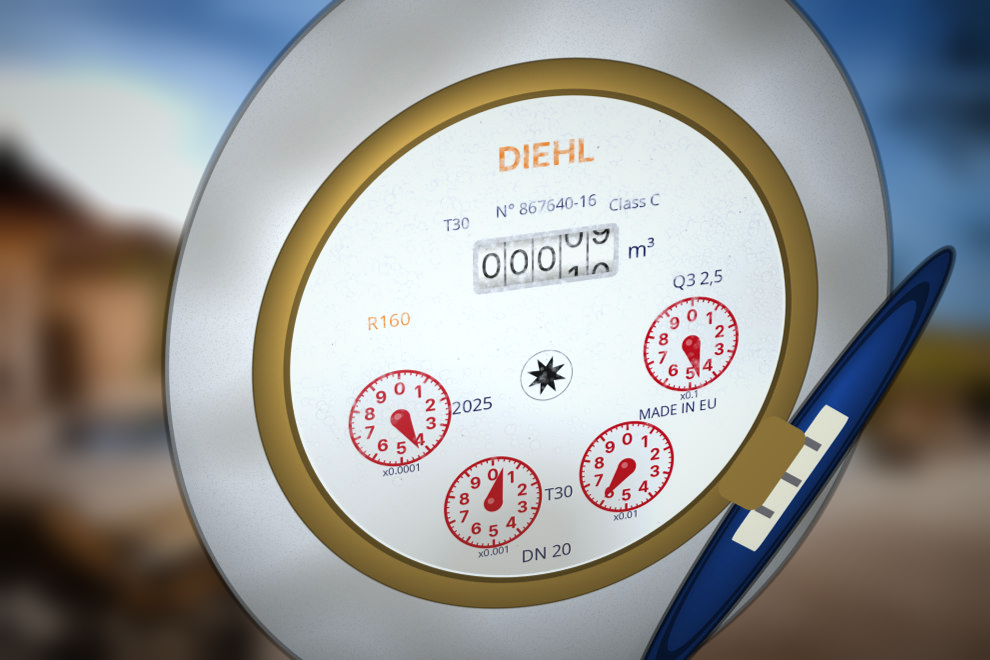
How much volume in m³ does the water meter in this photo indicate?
9.4604 m³
